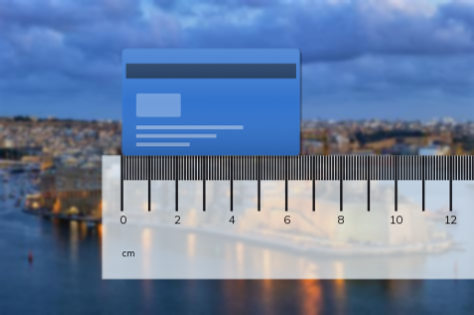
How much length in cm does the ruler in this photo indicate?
6.5 cm
